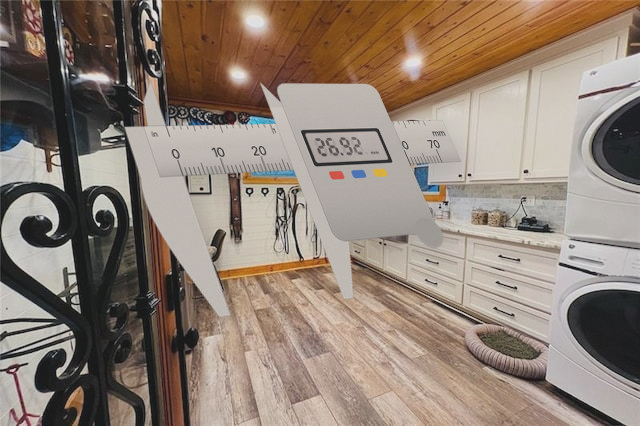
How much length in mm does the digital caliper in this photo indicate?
26.92 mm
